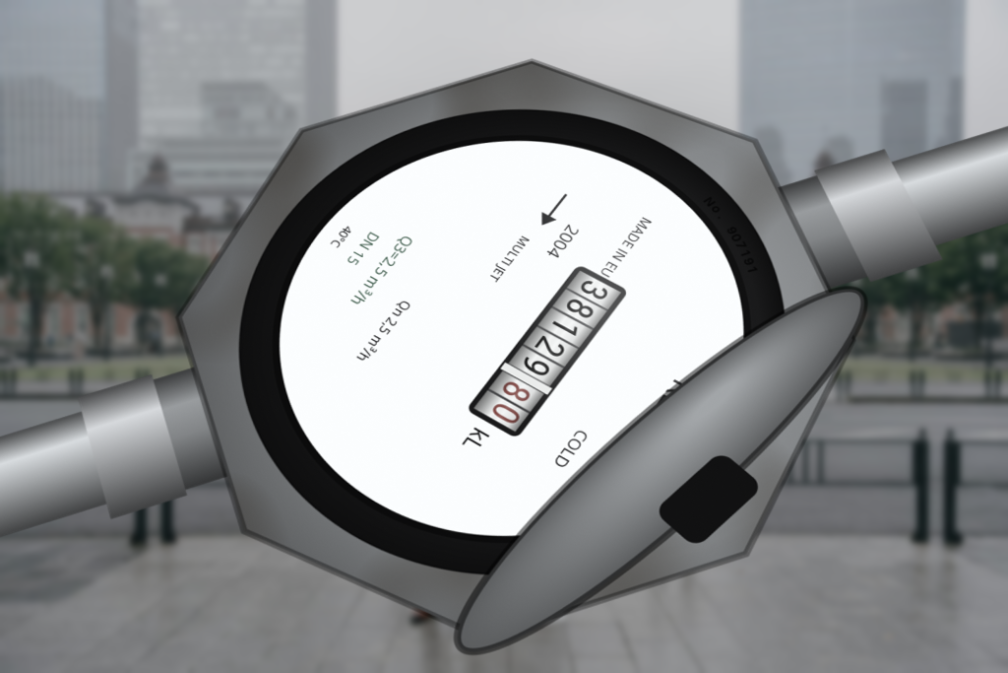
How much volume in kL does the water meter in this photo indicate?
38129.80 kL
